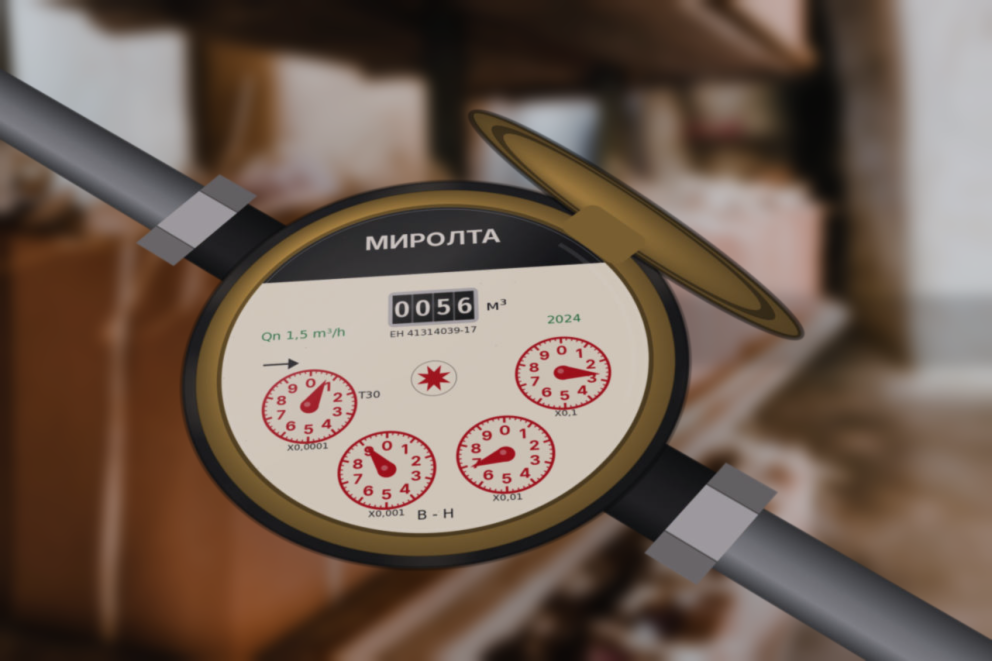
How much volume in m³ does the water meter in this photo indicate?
56.2690 m³
